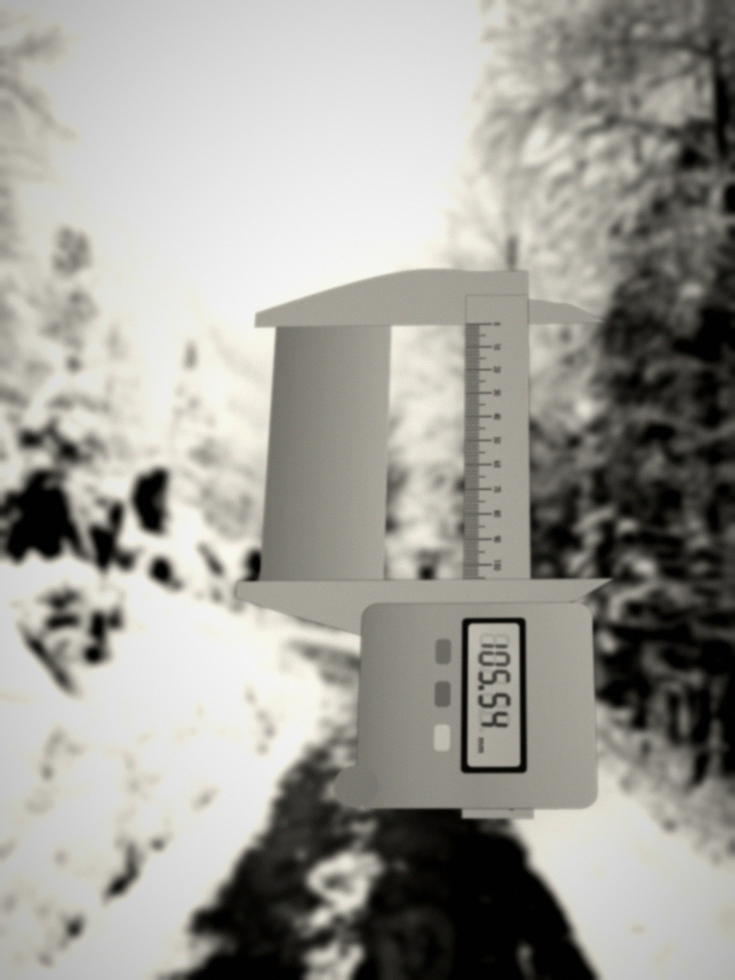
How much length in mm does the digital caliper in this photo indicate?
105.54 mm
